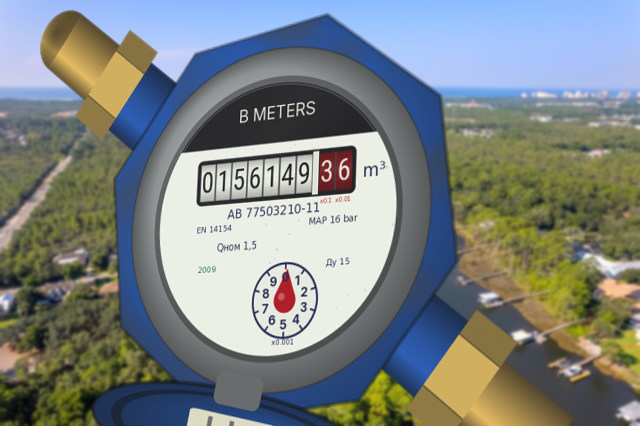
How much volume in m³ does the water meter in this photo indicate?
156149.360 m³
